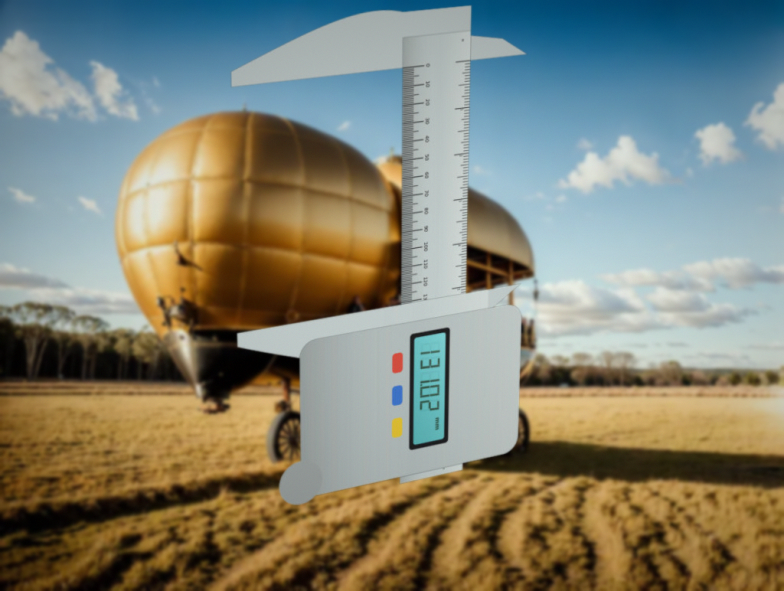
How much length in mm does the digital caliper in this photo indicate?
131.02 mm
